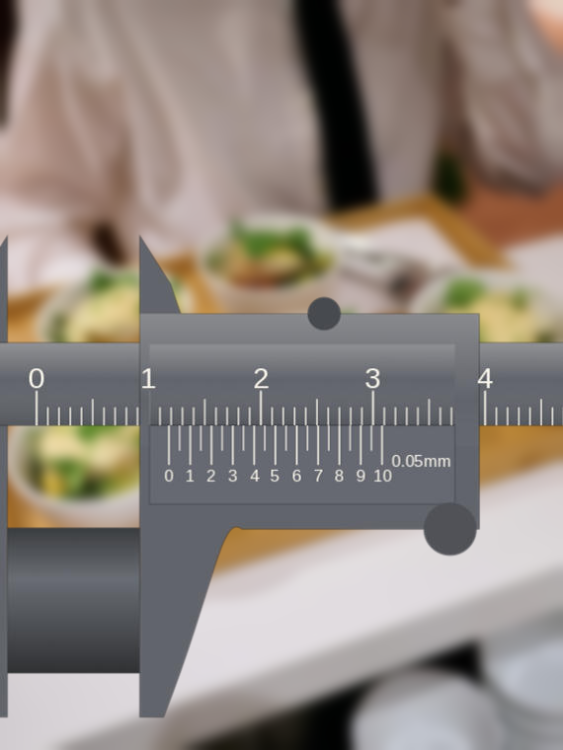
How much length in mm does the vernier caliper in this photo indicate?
11.8 mm
